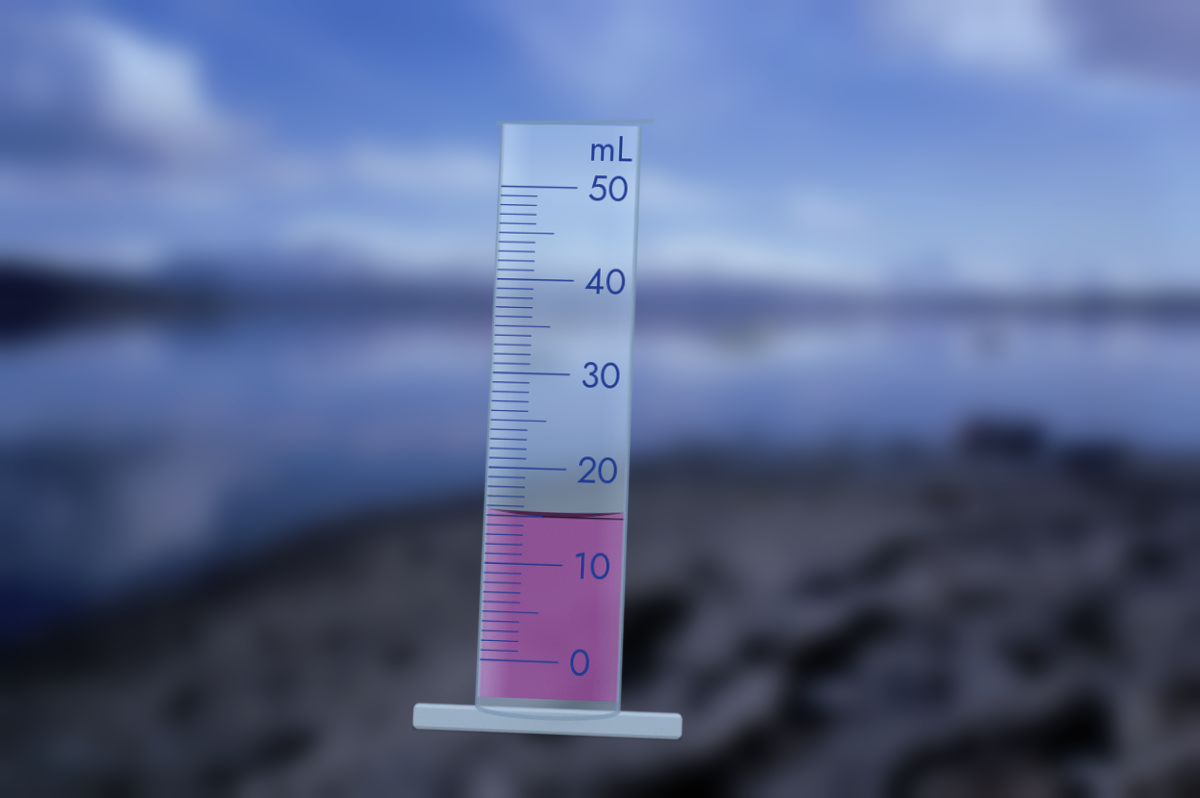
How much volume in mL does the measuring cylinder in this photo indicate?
15 mL
